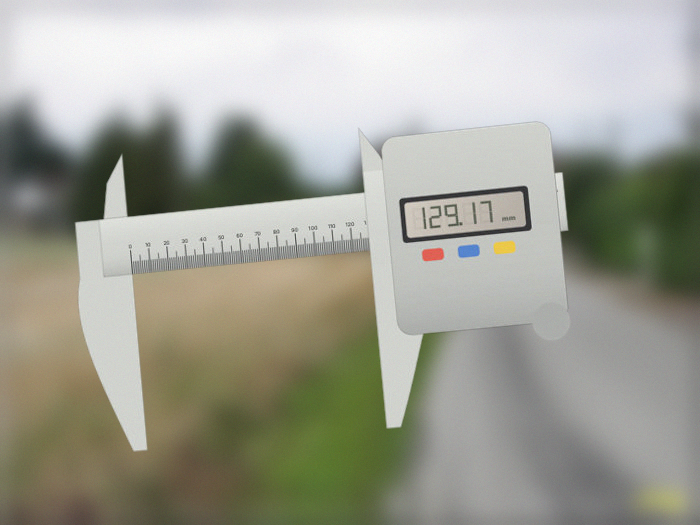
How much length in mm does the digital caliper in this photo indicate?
129.17 mm
